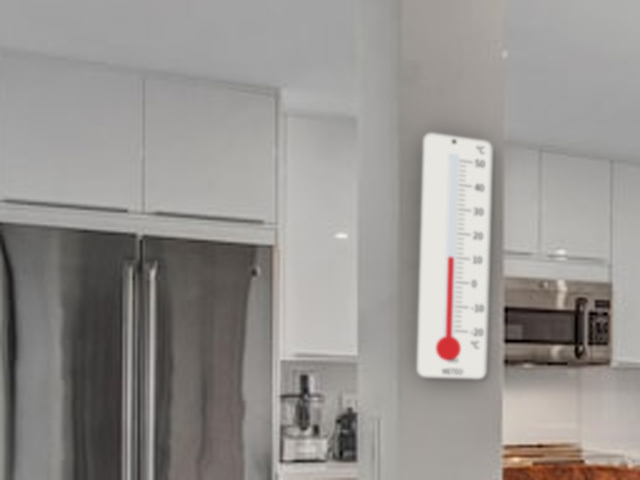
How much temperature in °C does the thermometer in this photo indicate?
10 °C
